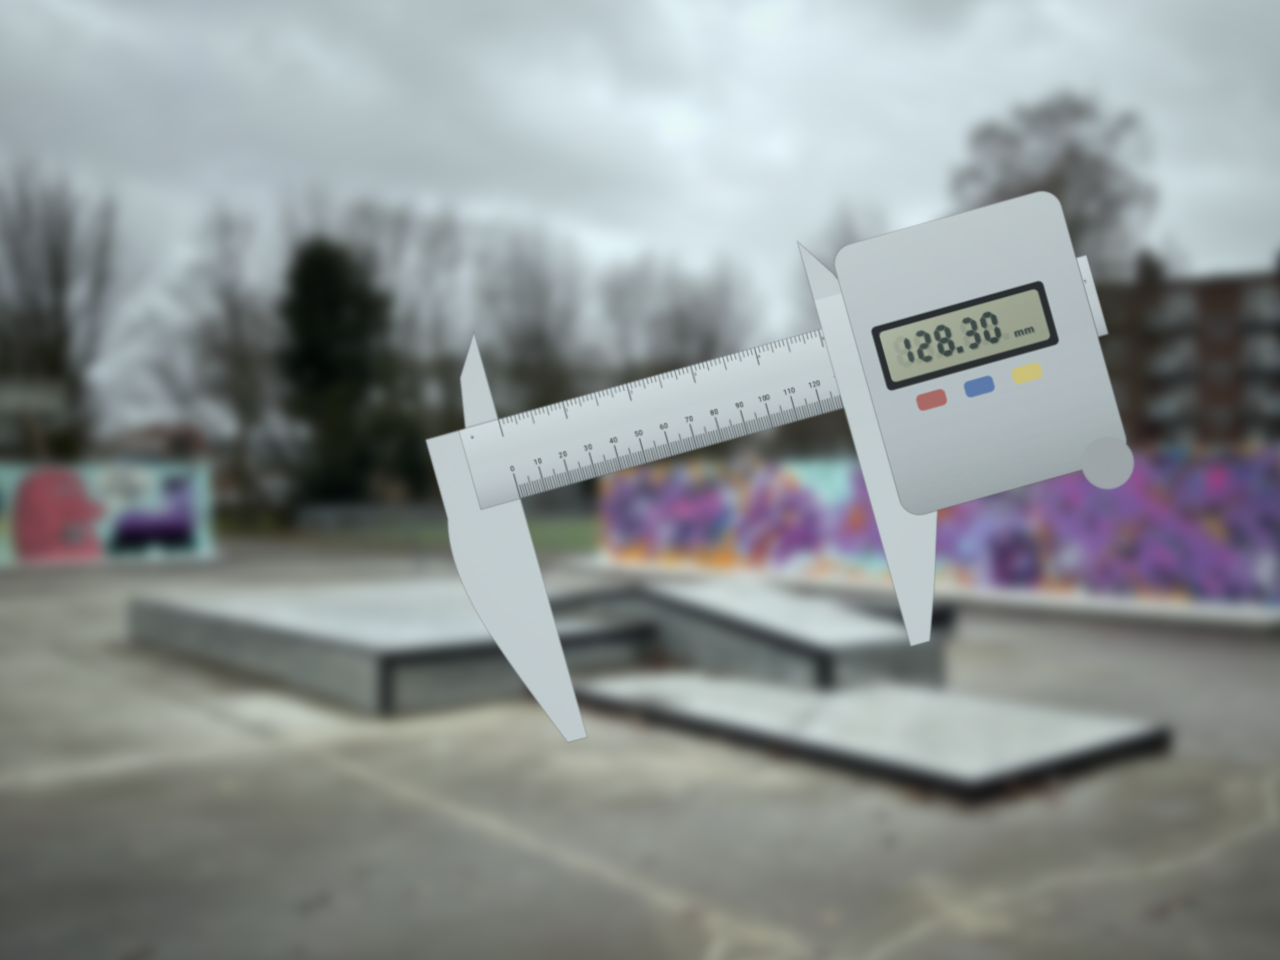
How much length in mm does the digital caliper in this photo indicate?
128.30 mm
